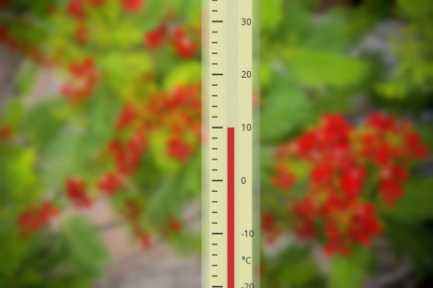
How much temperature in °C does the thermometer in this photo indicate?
10 °C
